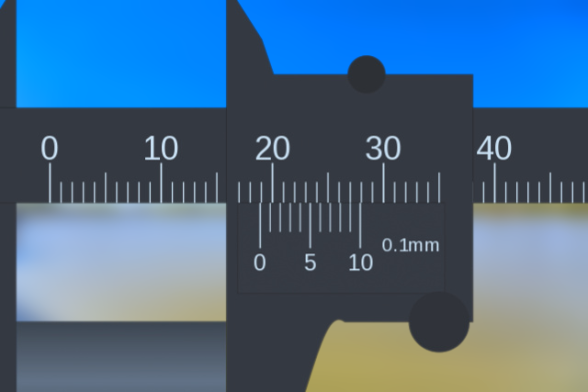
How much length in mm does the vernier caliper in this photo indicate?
18.9 mm
